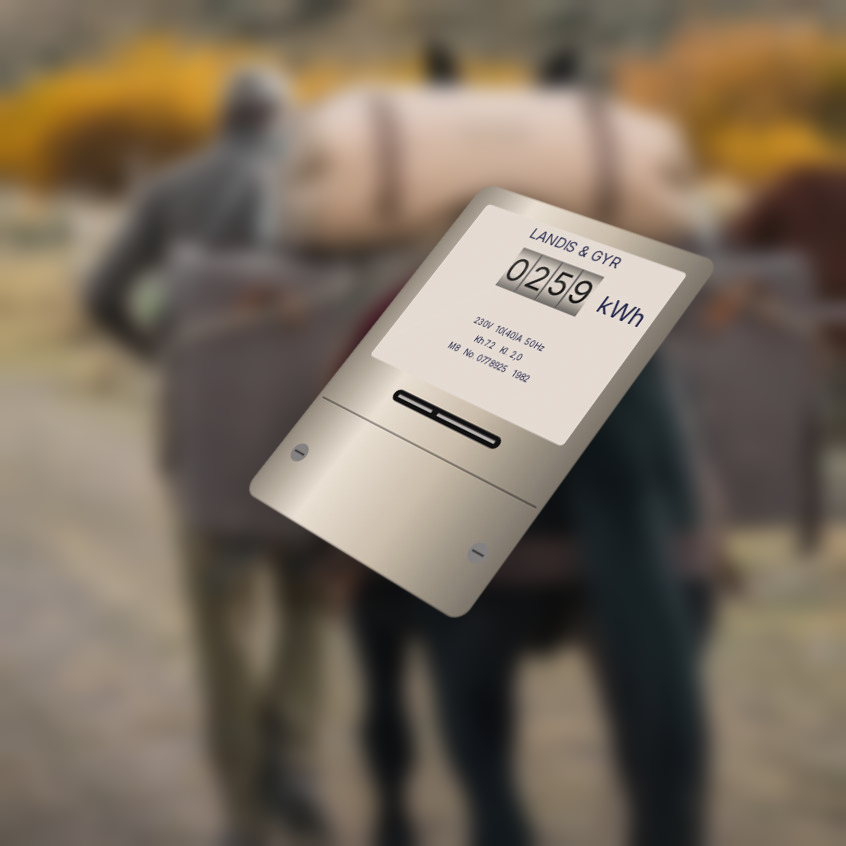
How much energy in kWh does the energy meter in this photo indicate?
259 kWh
